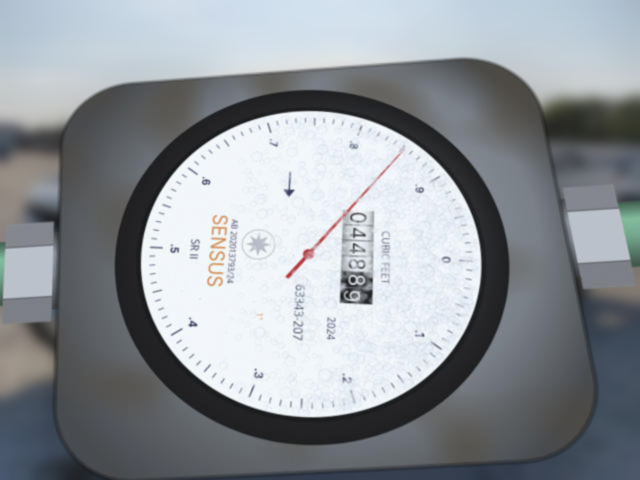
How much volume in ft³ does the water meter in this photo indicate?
44888.85 ft³
